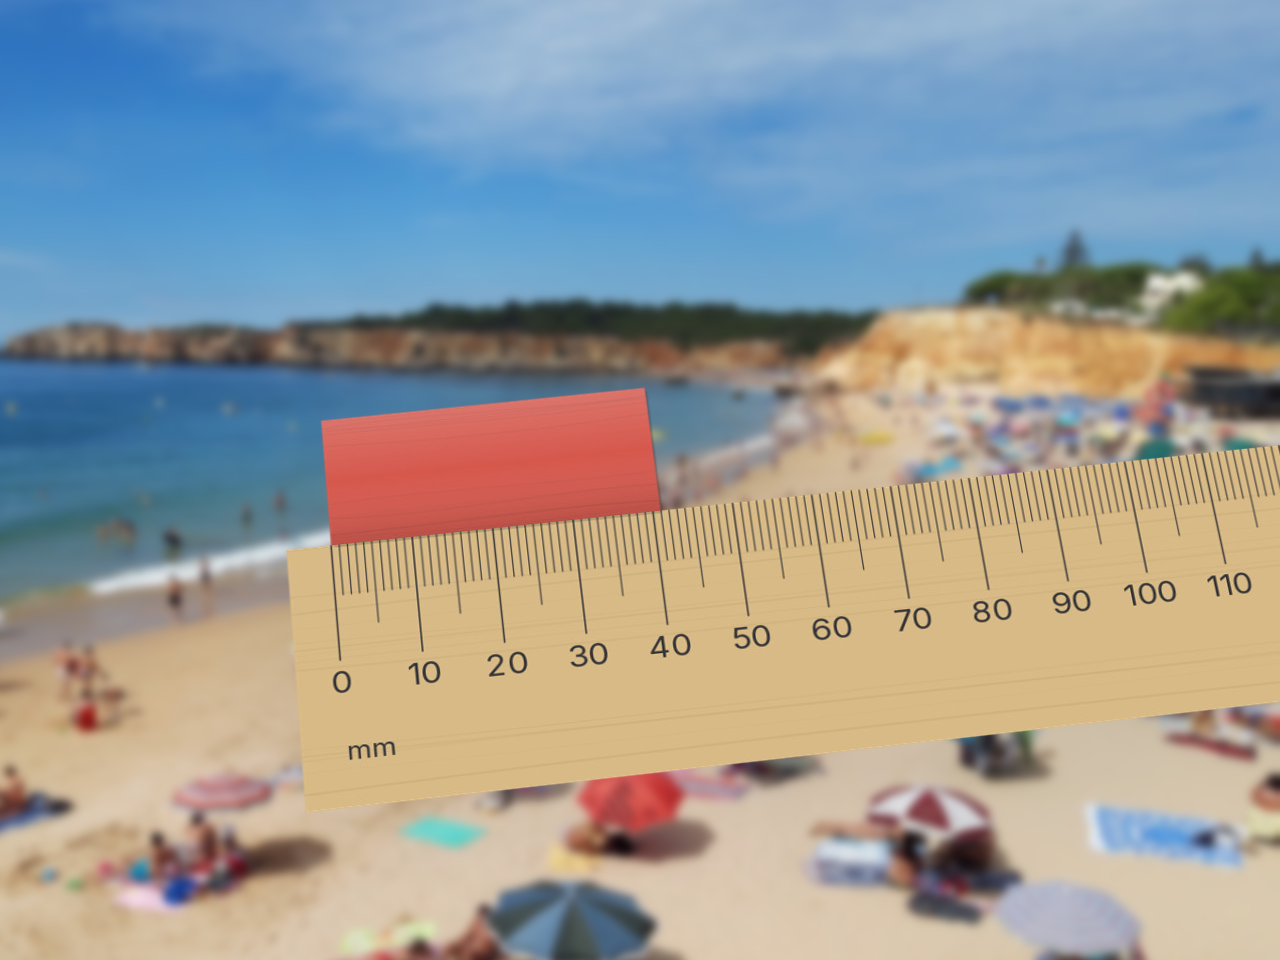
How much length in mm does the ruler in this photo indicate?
41 mm
